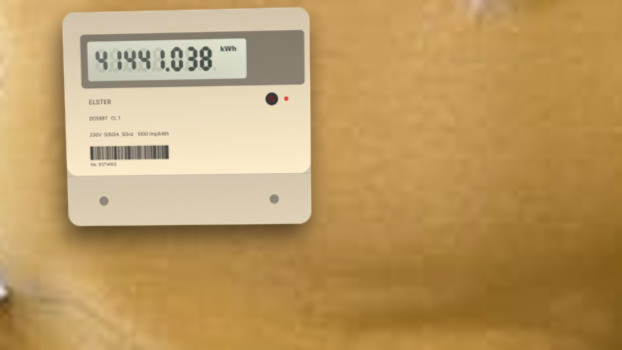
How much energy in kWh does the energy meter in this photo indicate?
41441.038 kWh
